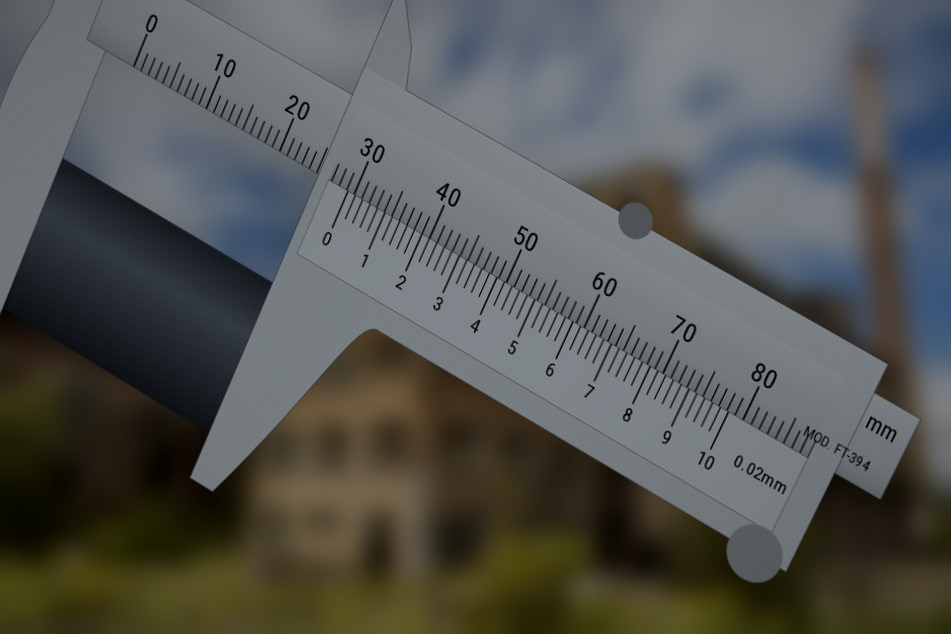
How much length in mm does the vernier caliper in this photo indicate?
29.2 mm
